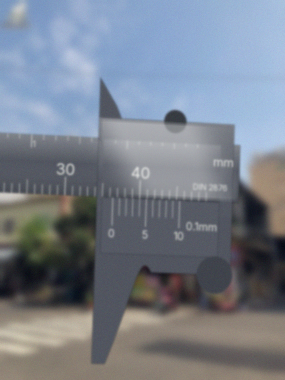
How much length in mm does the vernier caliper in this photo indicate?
36.4 mm
